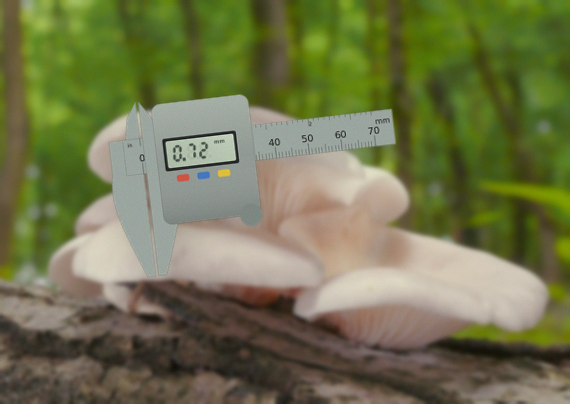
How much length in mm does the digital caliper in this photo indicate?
0.72 mm
